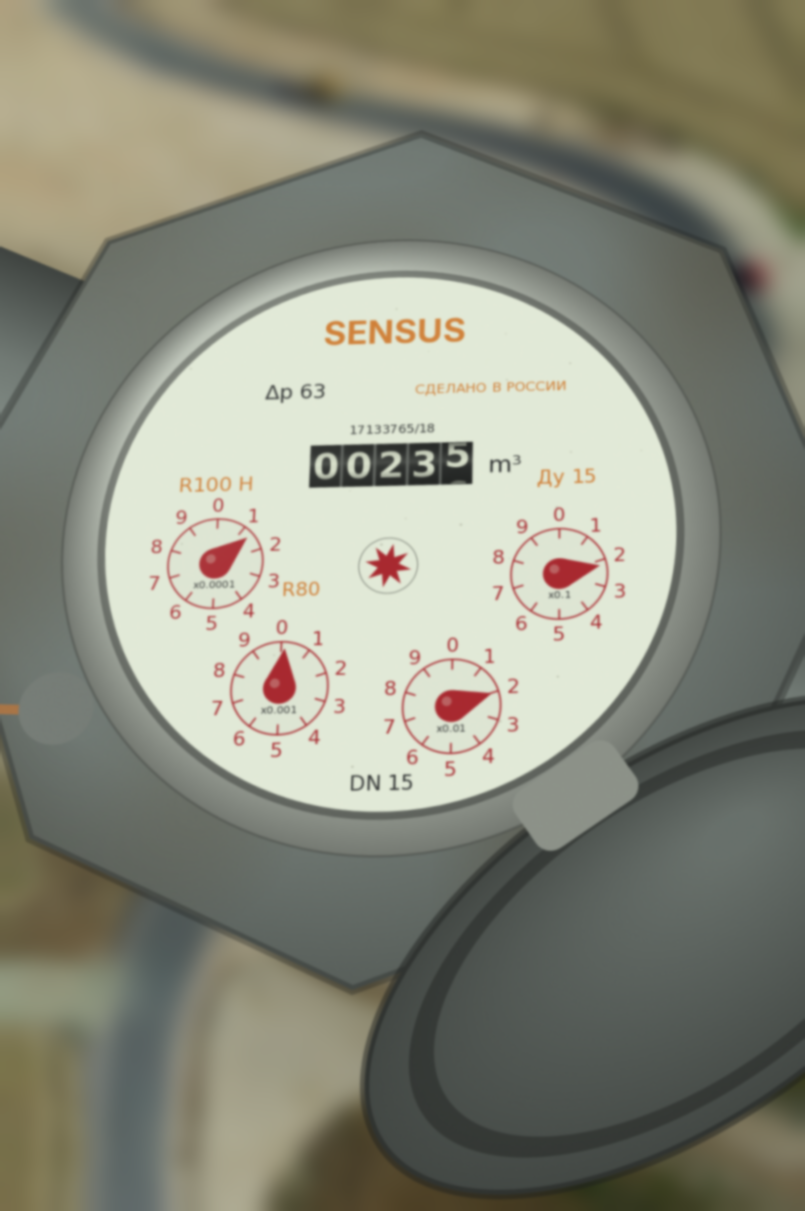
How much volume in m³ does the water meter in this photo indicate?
235.2201 m³
